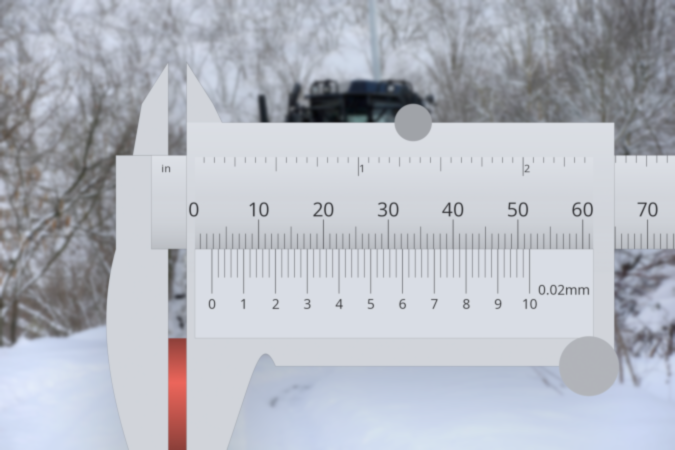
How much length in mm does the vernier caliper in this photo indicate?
2.8 mm
